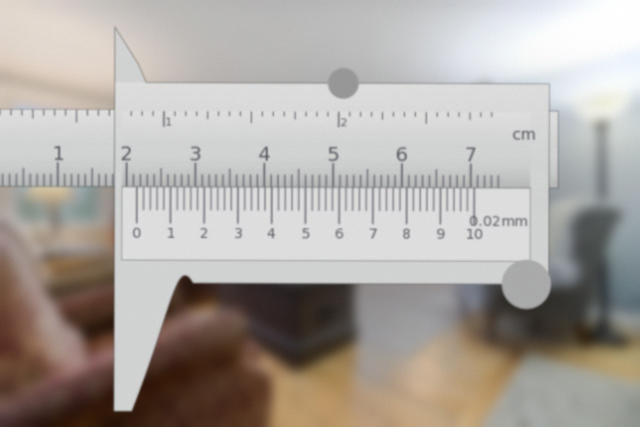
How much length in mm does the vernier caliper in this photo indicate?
21.5 mm
